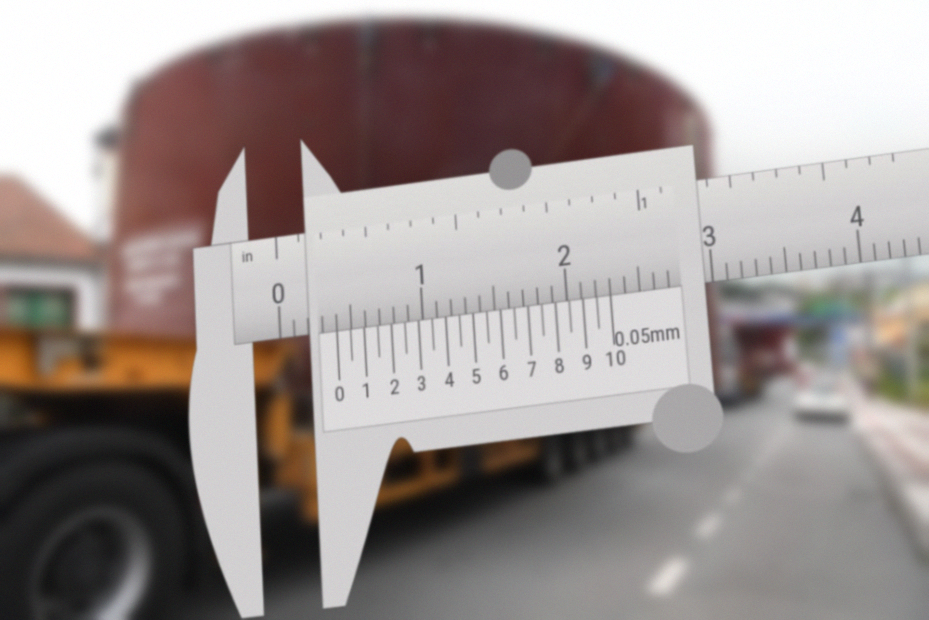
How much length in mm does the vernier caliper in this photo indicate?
4.0 mm
